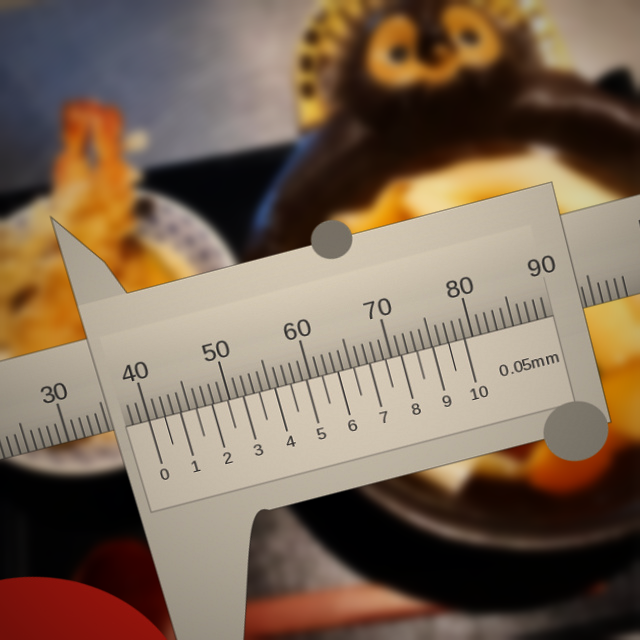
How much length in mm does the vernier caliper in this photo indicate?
40.0 mm
